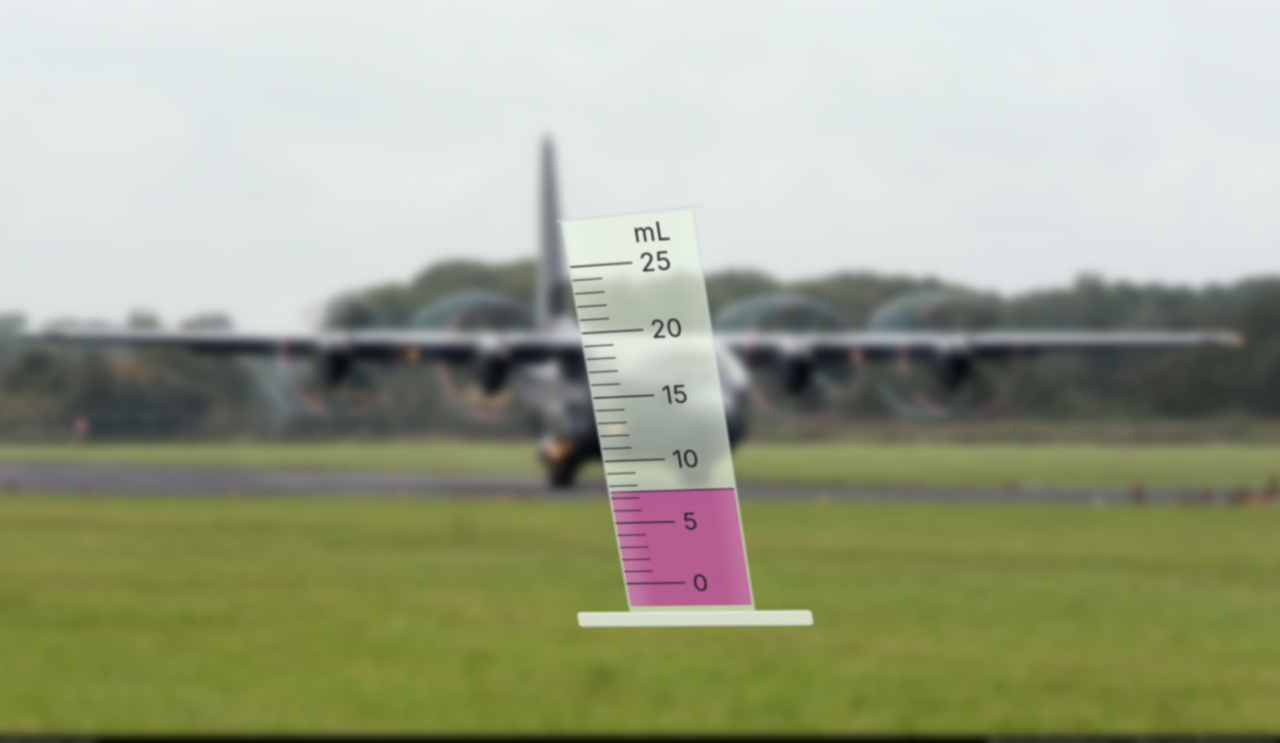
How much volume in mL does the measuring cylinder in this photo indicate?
7.5 mL
